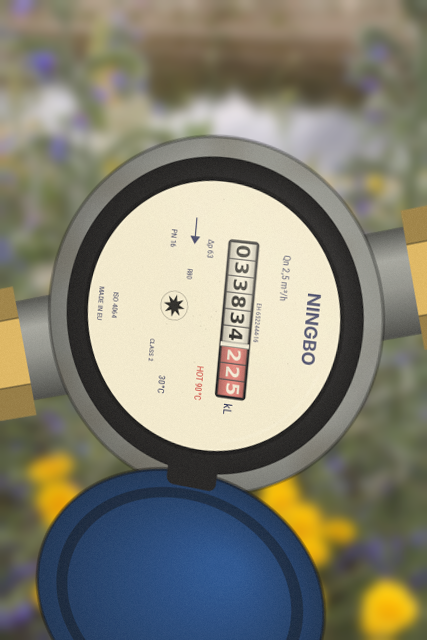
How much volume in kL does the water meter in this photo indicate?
33834.225 kL
